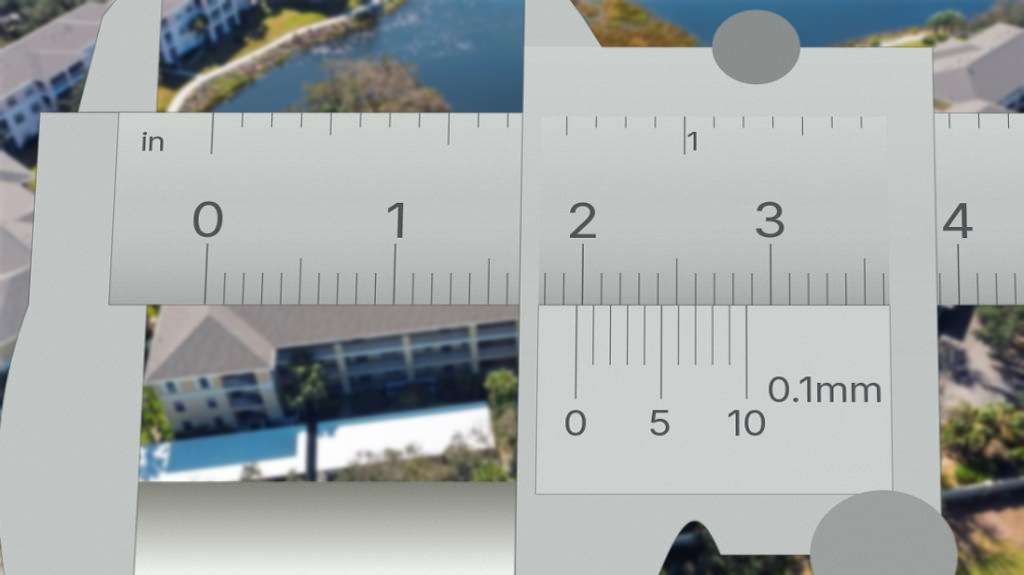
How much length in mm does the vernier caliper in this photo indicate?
19.7 mm
